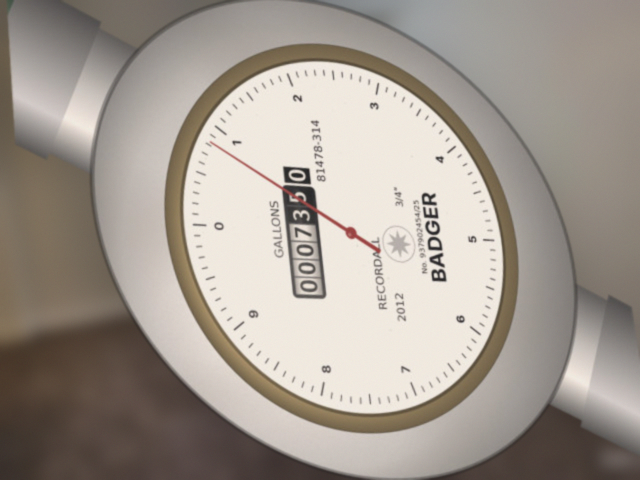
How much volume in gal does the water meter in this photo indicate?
7350.8 gal
